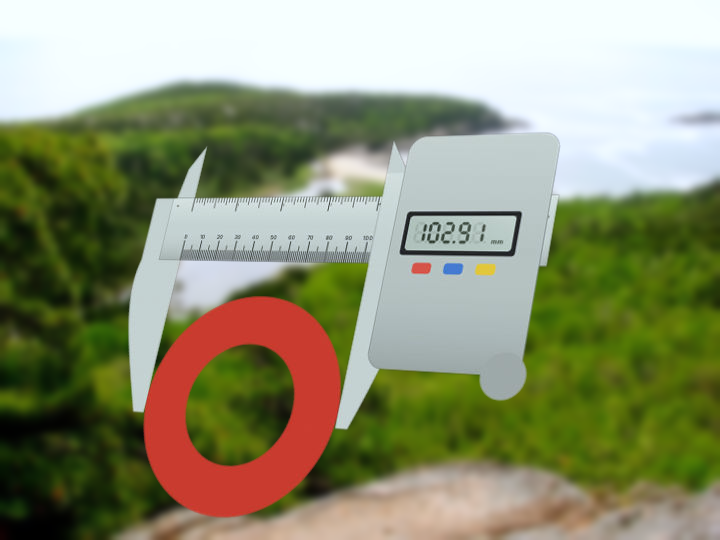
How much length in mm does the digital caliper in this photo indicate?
102.91 mm
